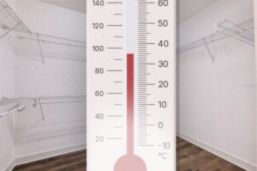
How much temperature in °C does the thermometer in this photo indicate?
35 °C
